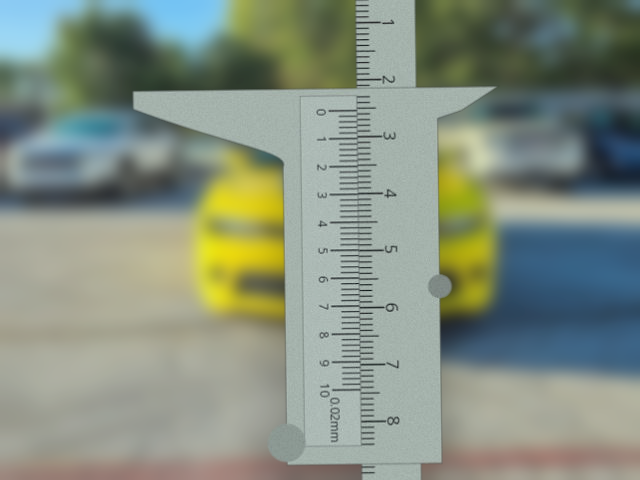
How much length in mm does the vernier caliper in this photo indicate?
25.4 mm
